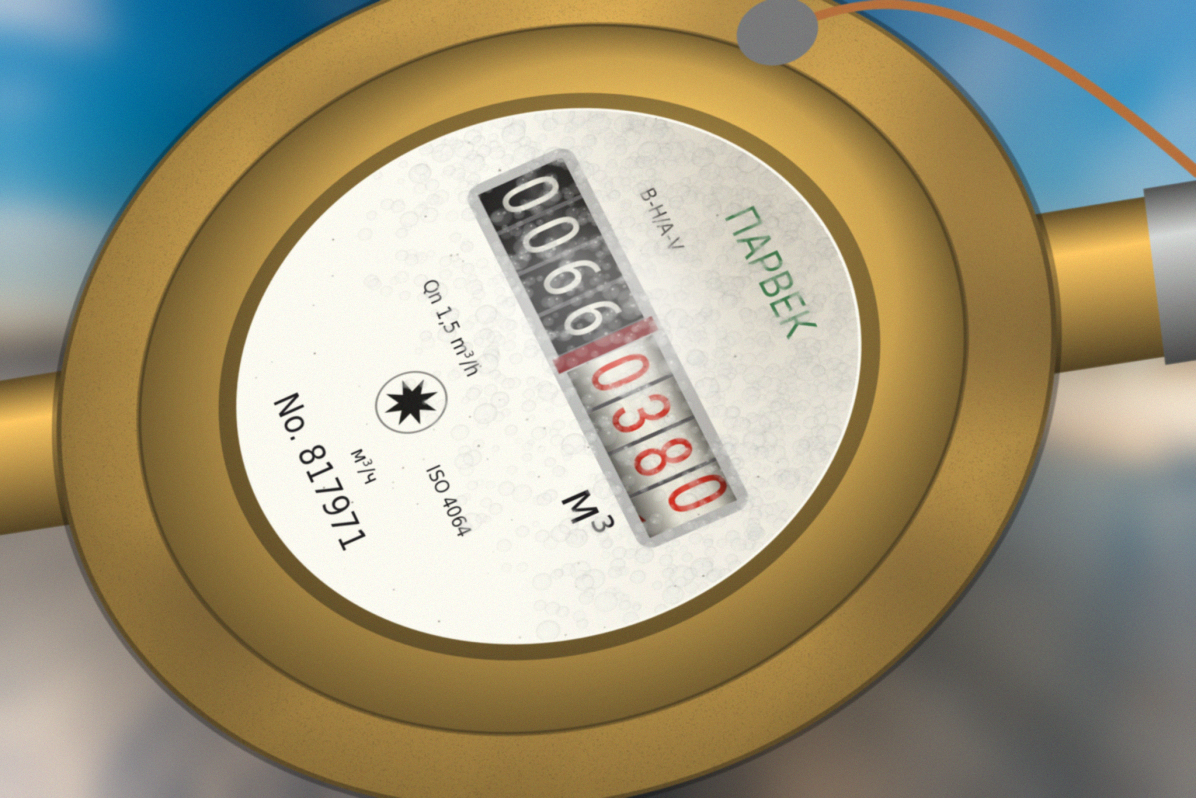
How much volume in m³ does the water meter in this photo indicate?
66.0380 m³
